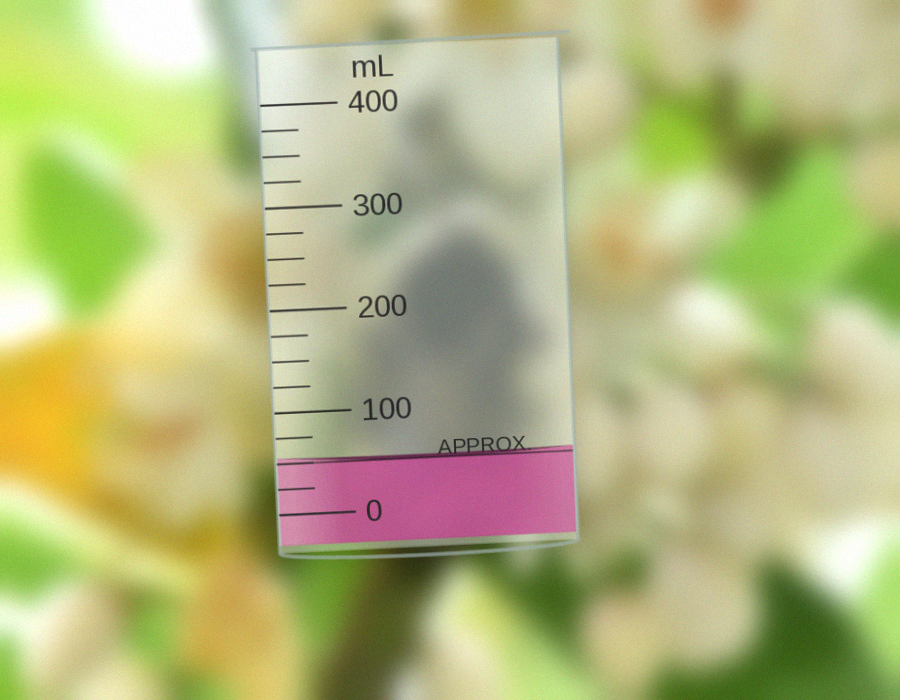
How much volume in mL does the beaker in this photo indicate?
50 mL
